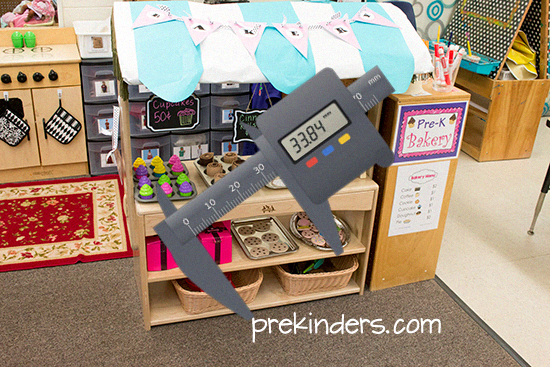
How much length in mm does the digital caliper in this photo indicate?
33.84 mm
